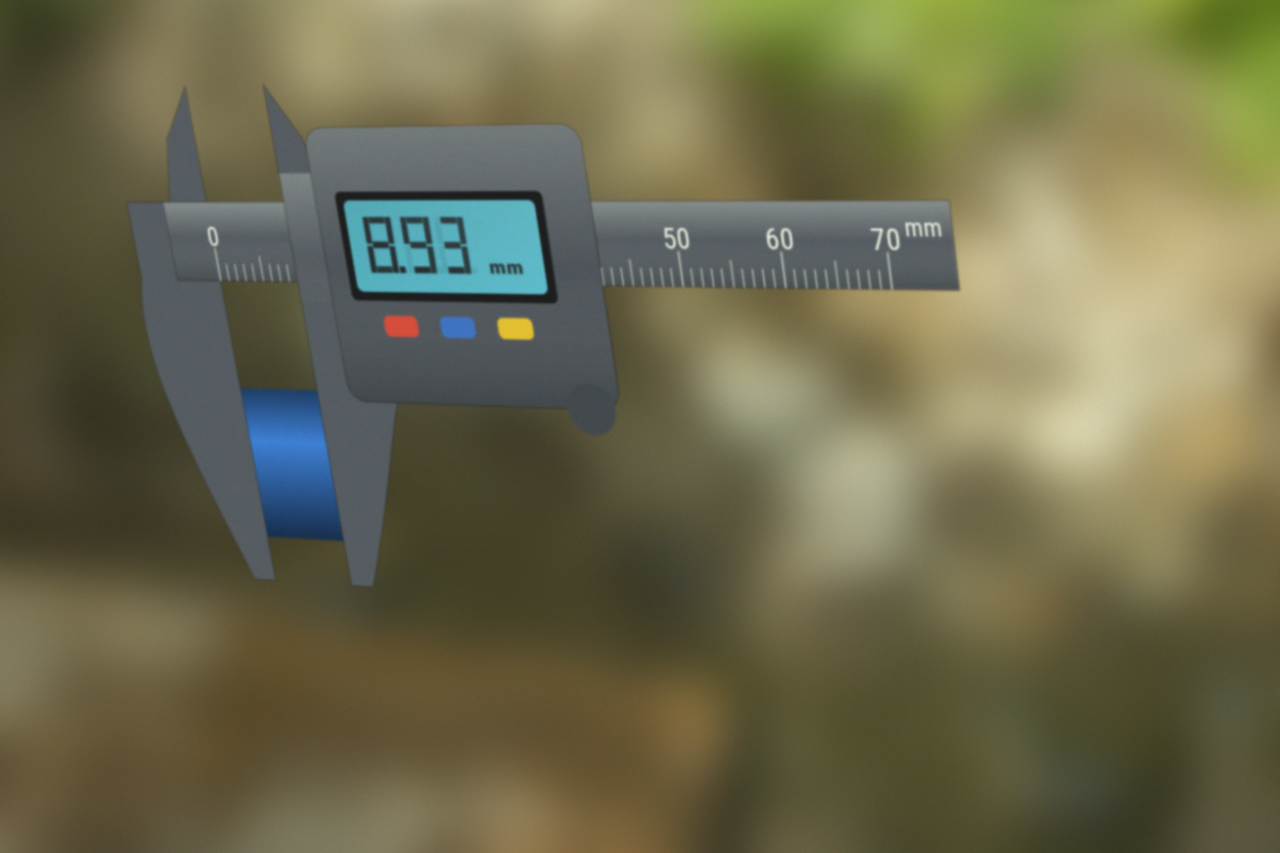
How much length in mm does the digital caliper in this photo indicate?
8.93 mm
